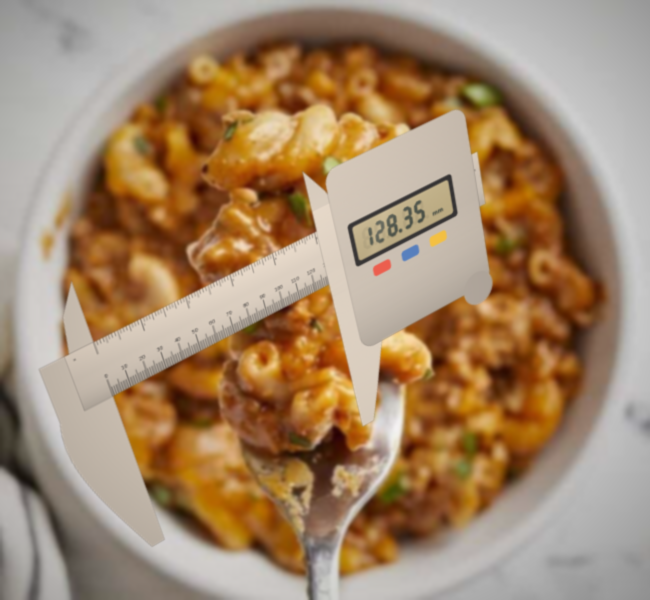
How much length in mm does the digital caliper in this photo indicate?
128.35 mm
